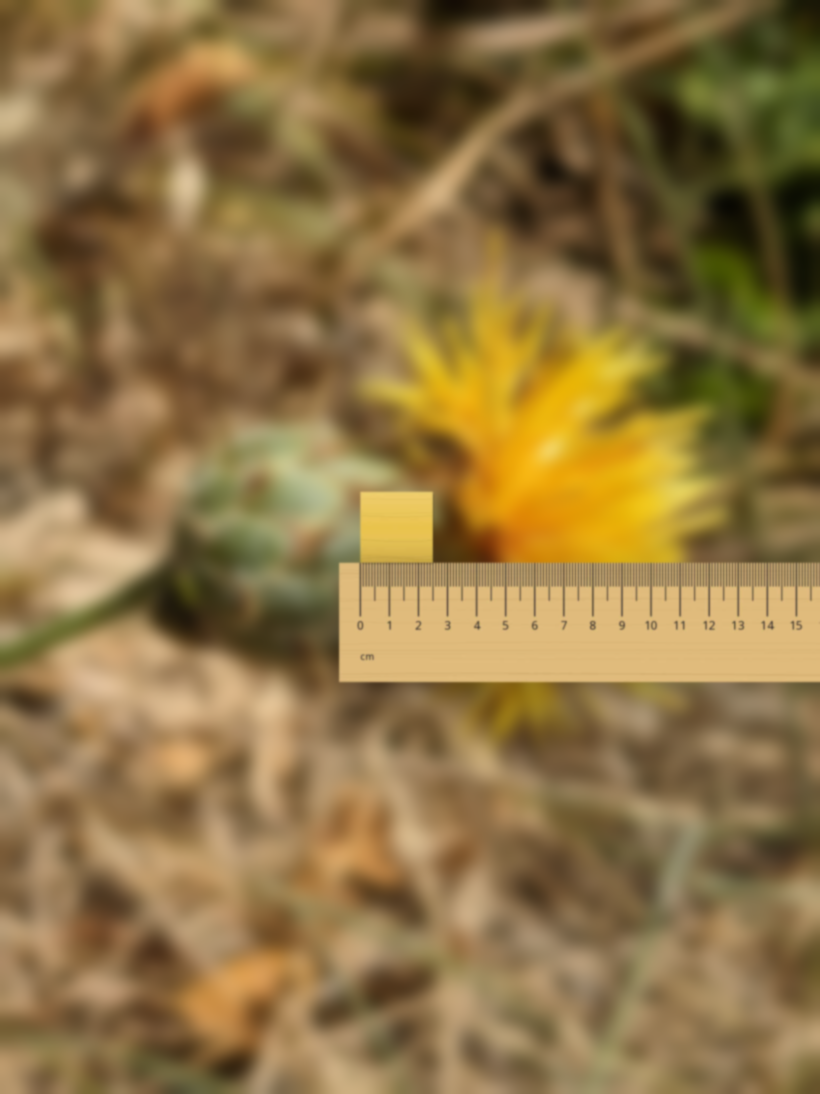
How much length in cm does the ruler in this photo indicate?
2.5 cm
